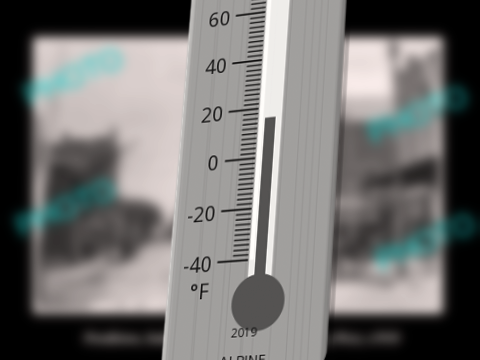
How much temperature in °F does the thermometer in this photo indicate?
16 °F
